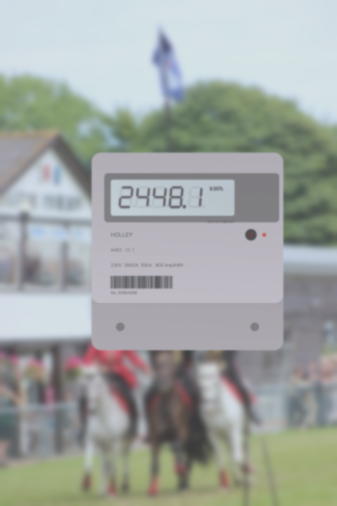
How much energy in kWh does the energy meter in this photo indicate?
2448.1 kWh
